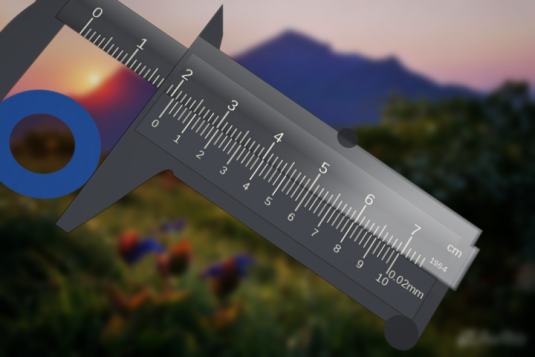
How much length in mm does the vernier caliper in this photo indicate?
20.6 mm
